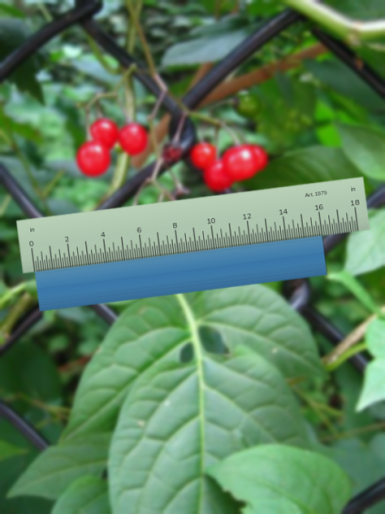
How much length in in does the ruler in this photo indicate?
16 in
